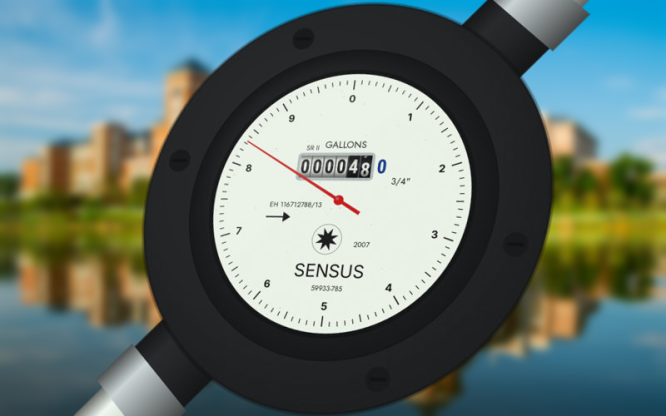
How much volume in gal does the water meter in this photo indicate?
478.3 gal
